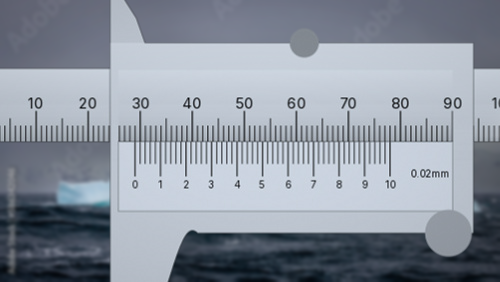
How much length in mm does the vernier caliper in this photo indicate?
29.0 mm
